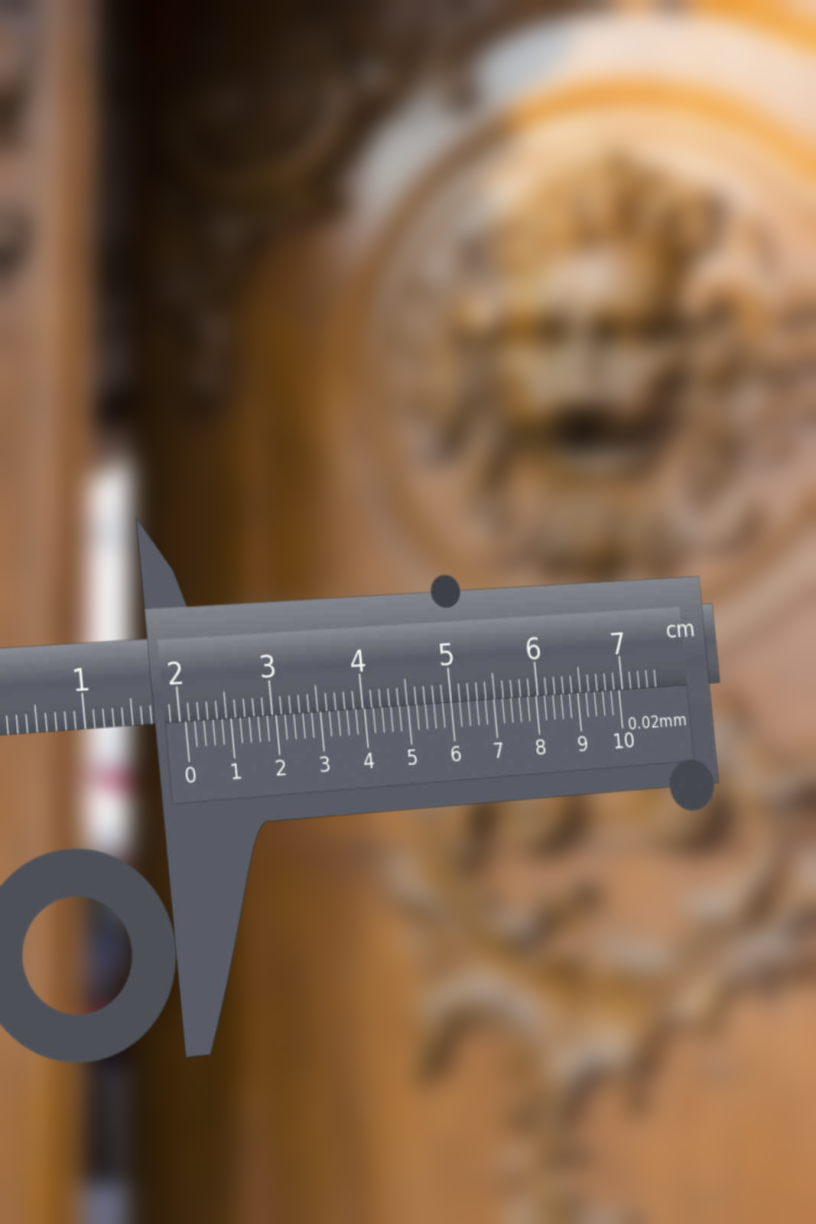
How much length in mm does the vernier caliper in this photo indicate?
20.6 mm
